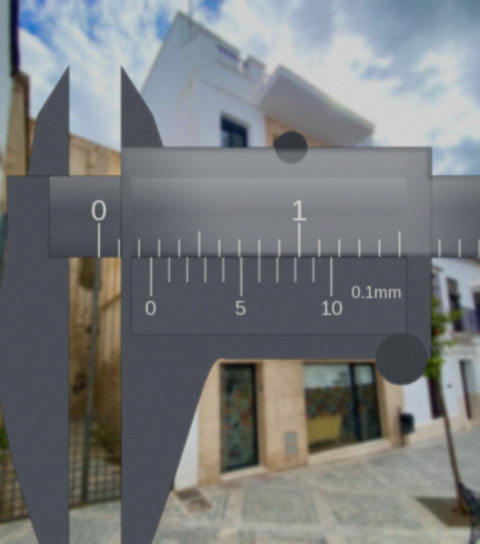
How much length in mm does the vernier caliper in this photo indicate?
2.6 mm
